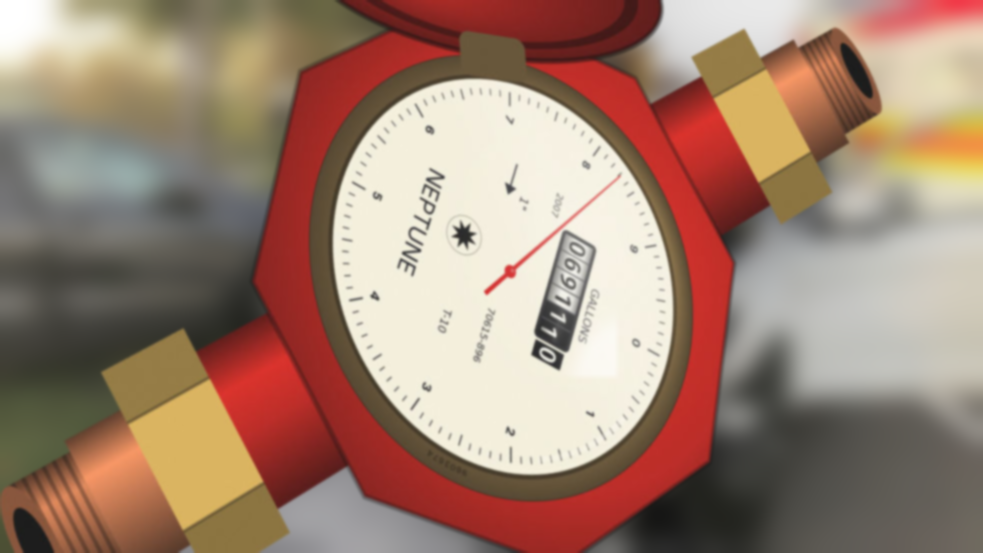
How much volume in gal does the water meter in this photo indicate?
691108.3 gal
